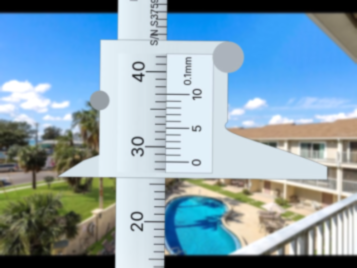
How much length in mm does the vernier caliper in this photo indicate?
28.0 mm
